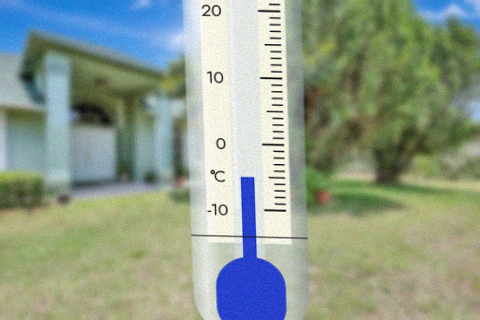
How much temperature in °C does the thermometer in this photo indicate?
-5 °C
